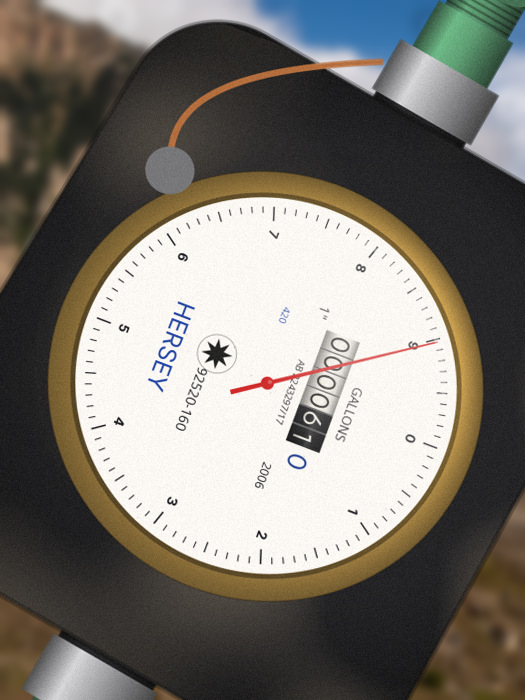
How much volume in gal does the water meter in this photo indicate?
609.0 gal
